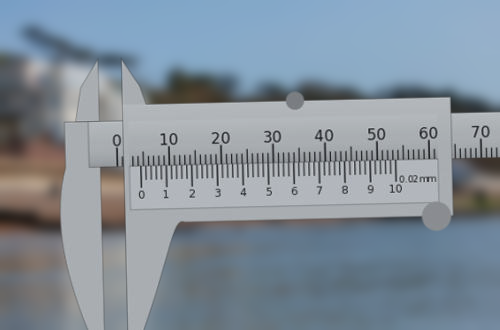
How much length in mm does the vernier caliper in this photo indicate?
4.5 mm
